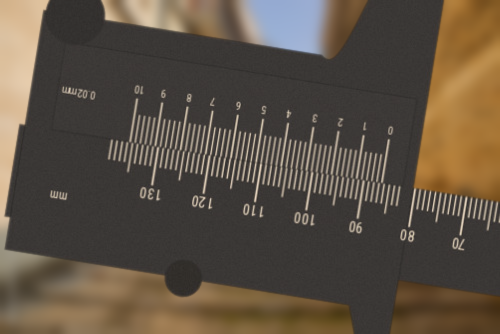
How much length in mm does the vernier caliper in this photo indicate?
86.5 mm
